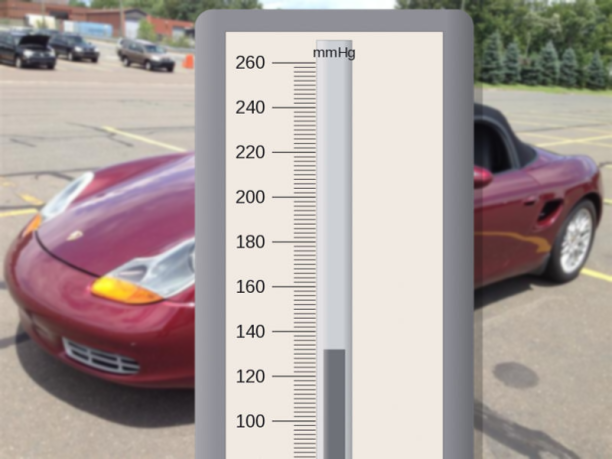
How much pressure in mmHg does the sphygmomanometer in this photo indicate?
132 mmHg
